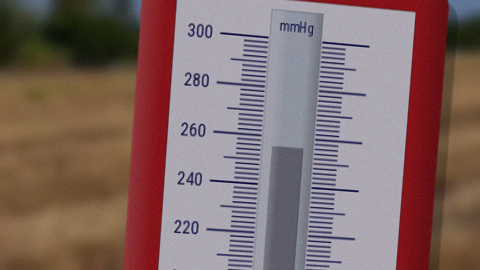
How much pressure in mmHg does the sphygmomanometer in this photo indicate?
256 mmHg
